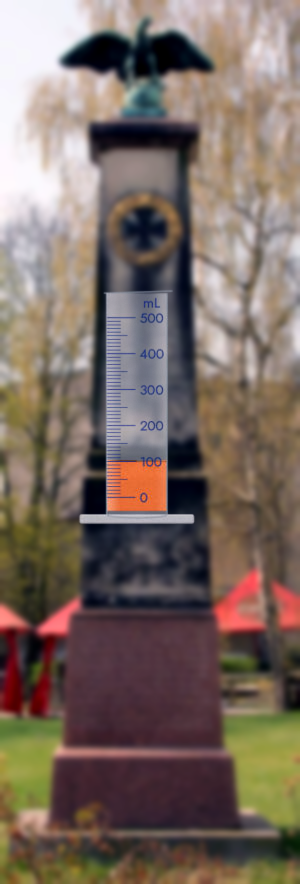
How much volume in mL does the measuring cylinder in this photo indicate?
100 mL
